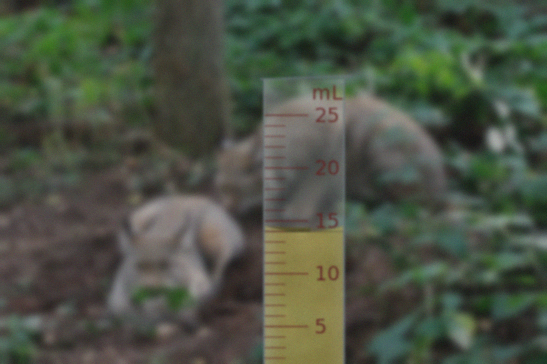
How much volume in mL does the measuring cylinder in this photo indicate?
14 mL
